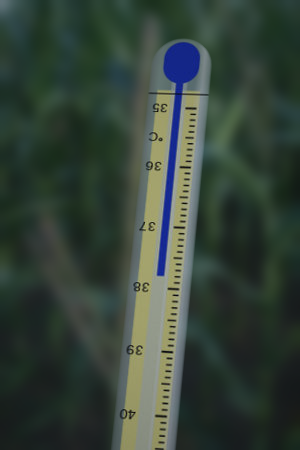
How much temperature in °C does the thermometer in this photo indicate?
37.8 °C
